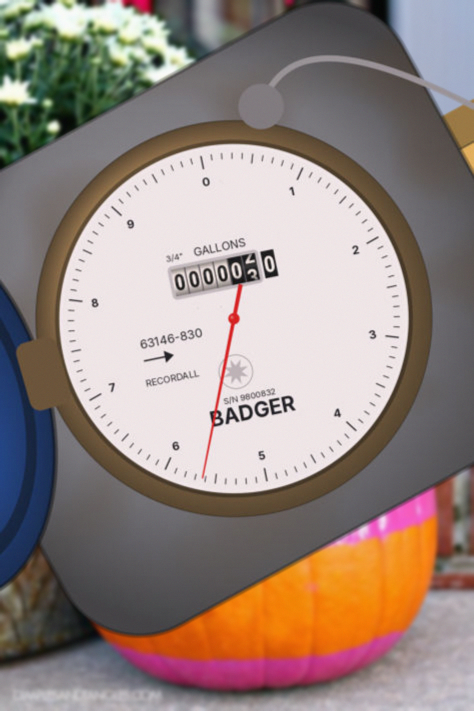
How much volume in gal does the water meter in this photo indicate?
25.6 gal
